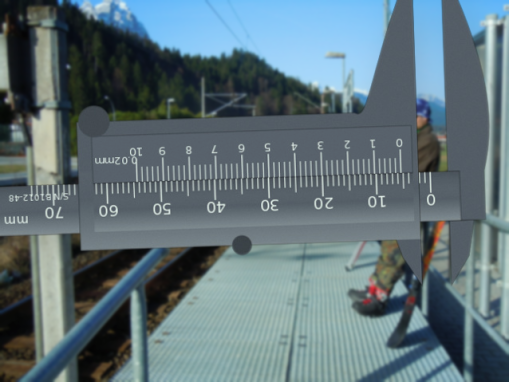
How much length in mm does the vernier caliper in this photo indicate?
5.4 mm
